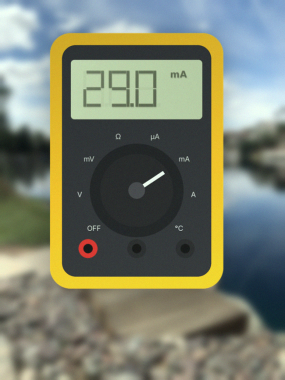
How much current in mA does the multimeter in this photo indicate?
29.0 mA
